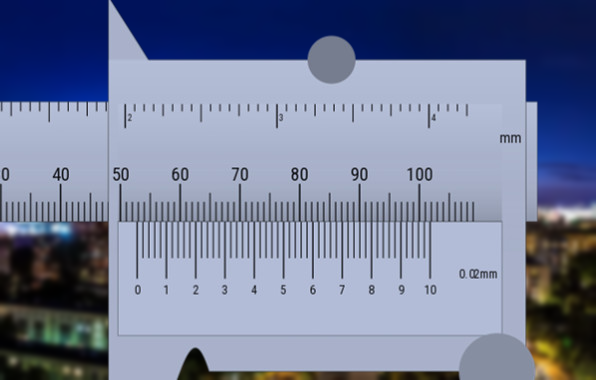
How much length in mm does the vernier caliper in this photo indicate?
52.8 mm
